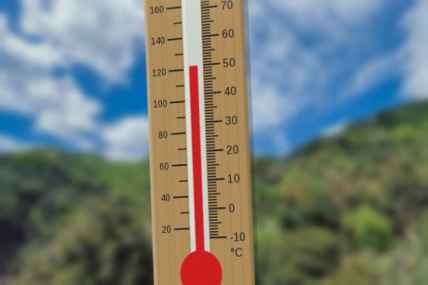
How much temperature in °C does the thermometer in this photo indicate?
50 °C
